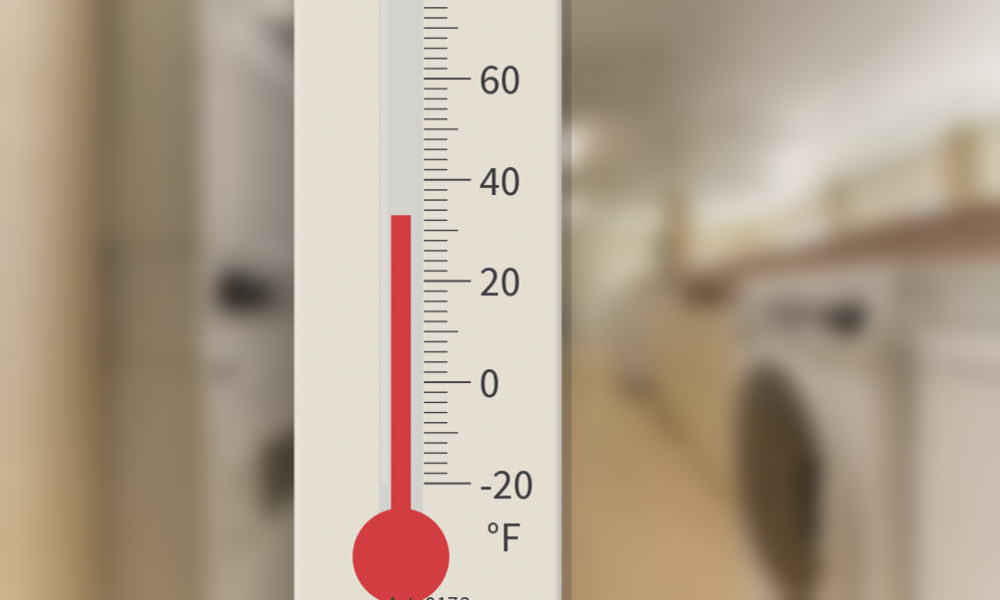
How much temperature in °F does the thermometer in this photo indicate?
33 °F
